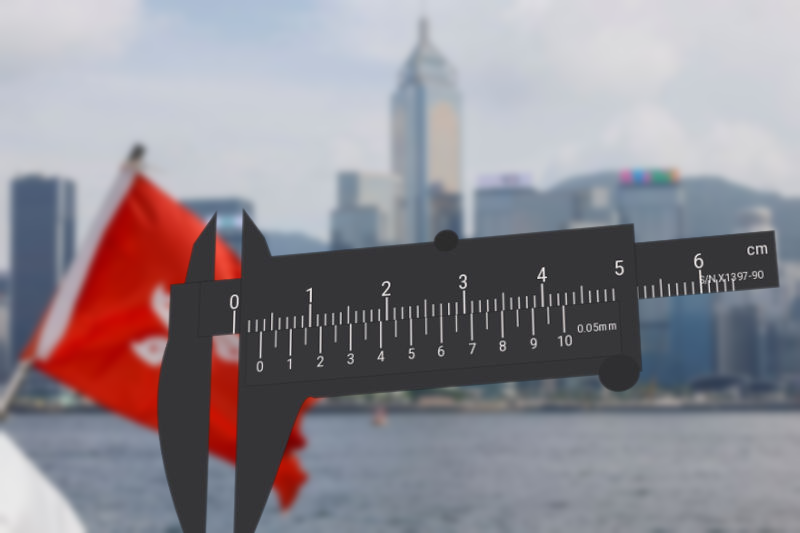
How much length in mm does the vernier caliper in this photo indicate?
3.6 mm
